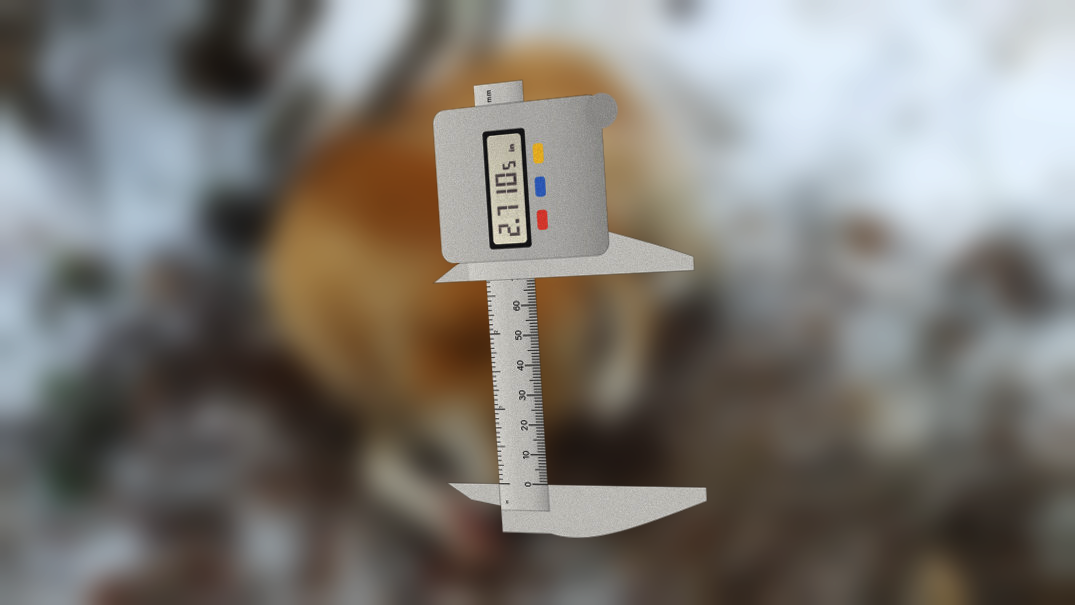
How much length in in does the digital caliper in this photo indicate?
2.7105 in
